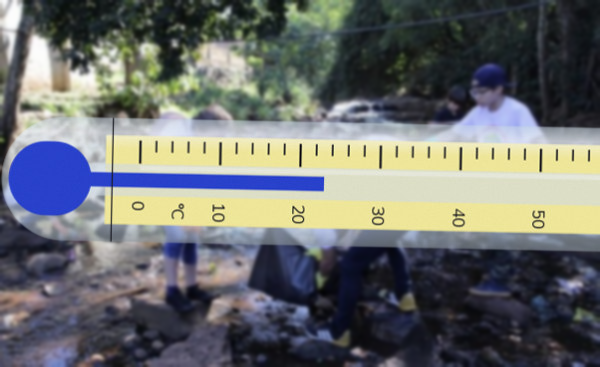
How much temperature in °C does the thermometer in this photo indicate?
23 °C
